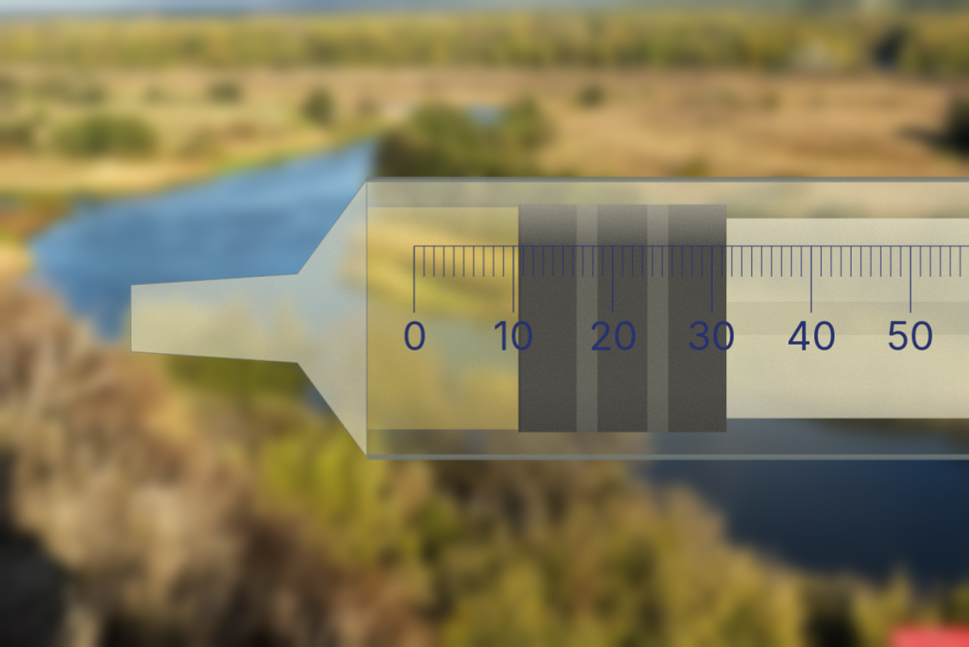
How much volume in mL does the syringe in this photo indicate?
10.5 mL
